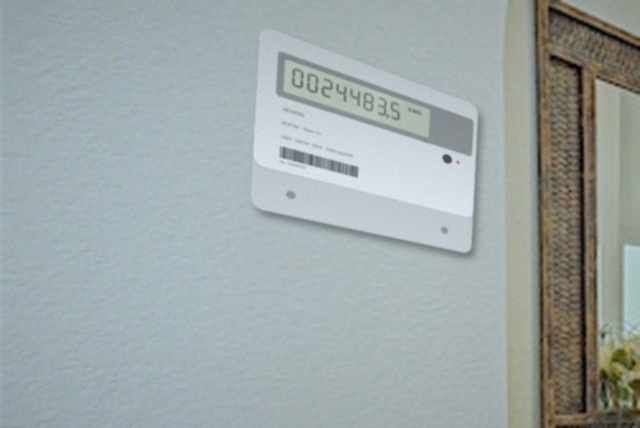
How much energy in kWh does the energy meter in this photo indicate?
24483.5 kWh
